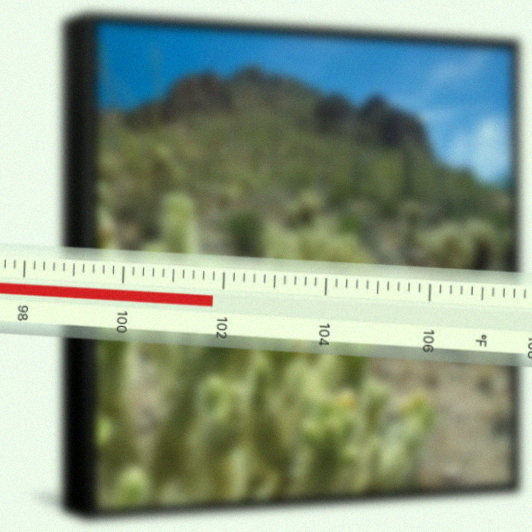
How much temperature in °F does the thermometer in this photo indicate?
101.8 °F
